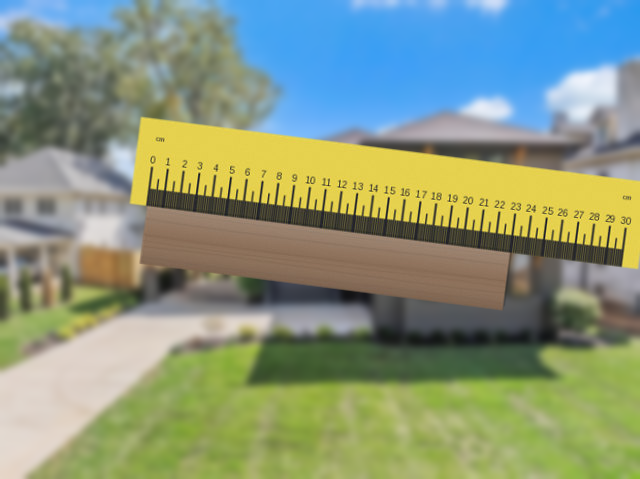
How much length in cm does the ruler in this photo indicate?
23 cm
